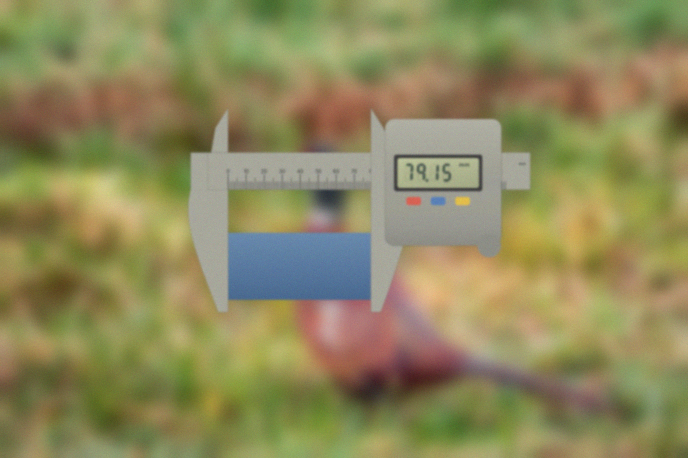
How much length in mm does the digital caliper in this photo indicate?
79.15 mm
